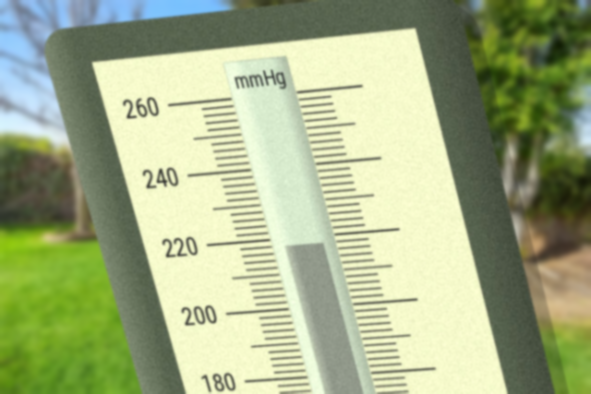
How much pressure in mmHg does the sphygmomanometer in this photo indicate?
218 mmHg
